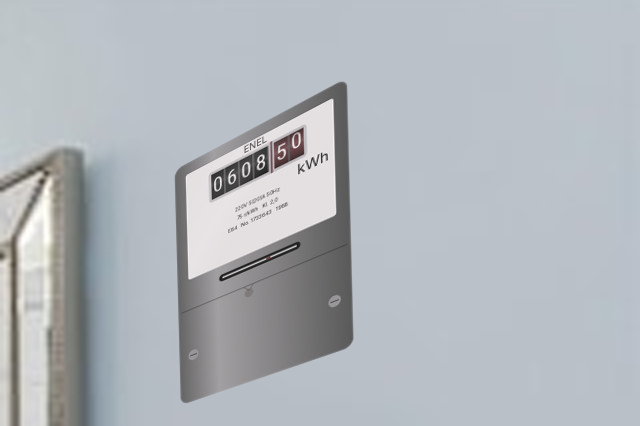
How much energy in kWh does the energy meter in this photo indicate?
608.50 kWh
